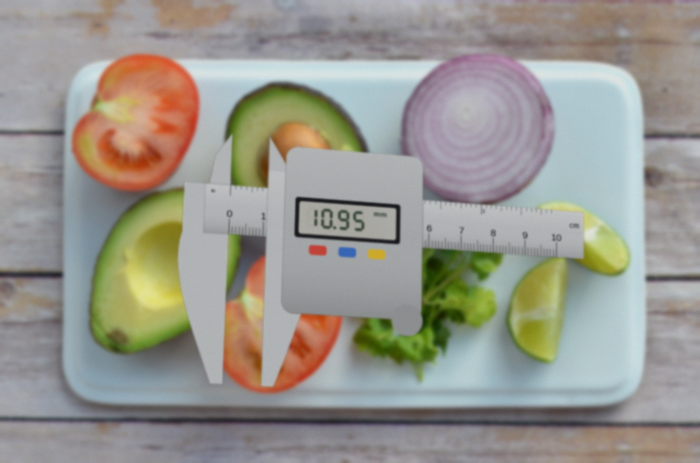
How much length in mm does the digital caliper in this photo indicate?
10.95 mm
